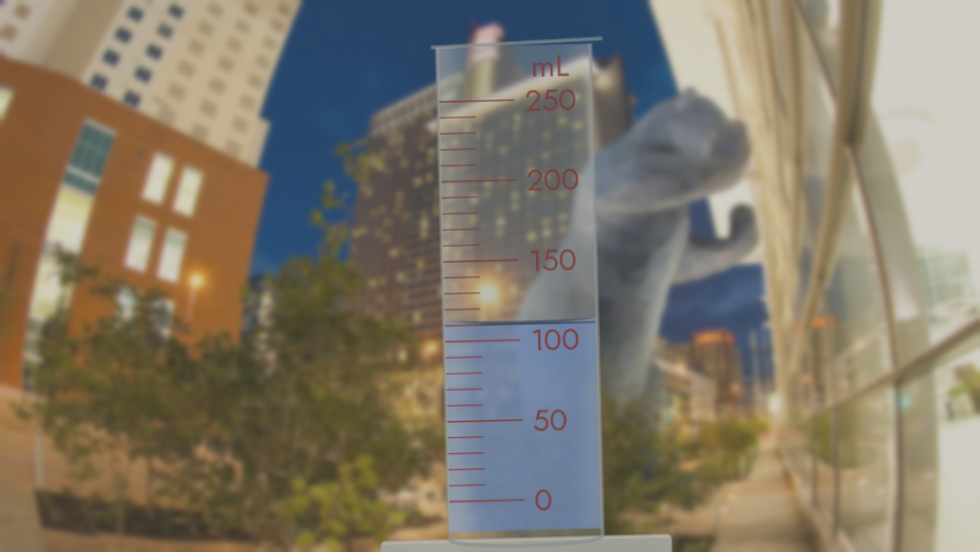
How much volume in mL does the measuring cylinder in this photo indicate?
110 mL
